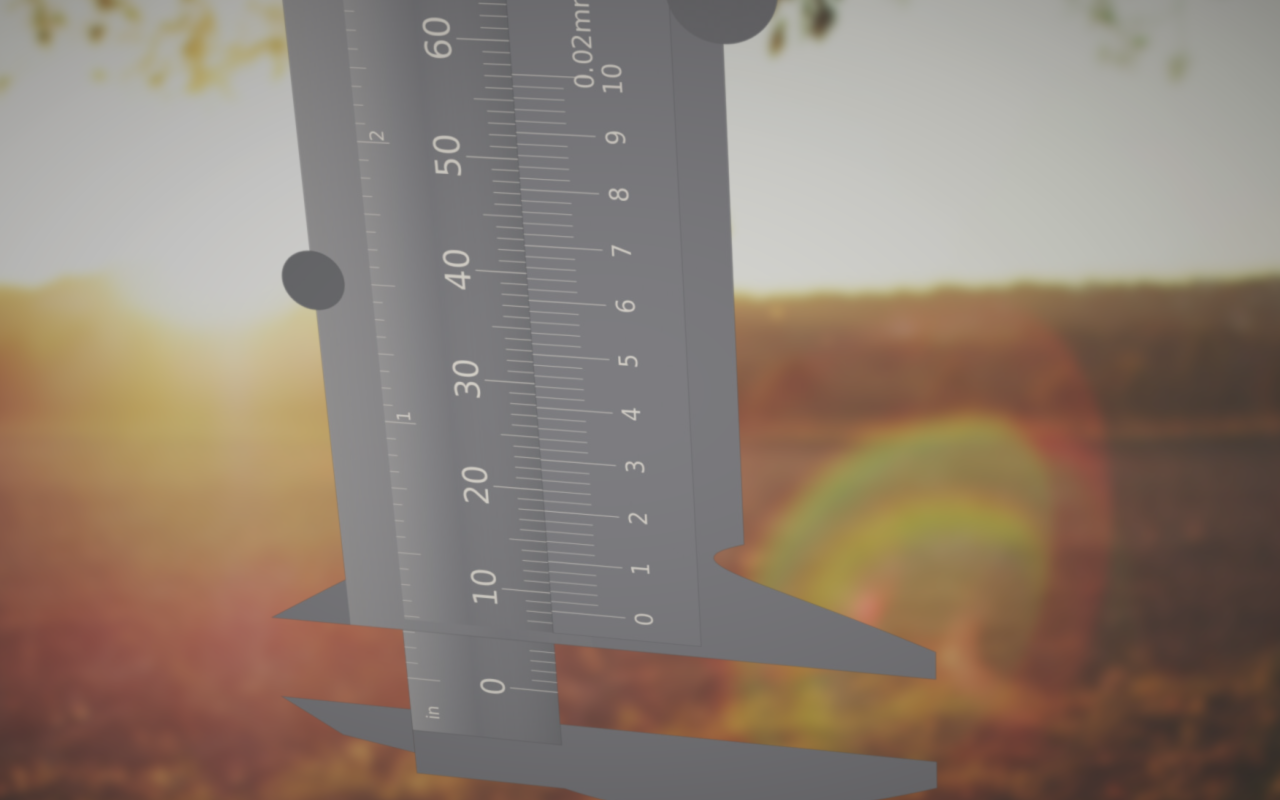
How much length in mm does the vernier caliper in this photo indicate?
8.2 mm
